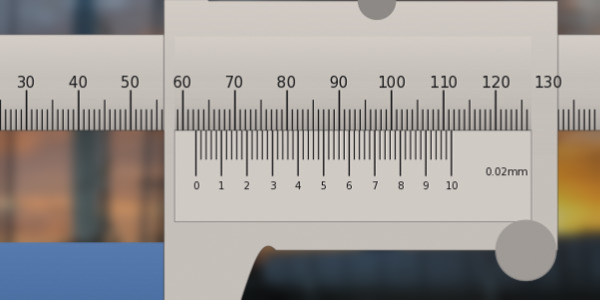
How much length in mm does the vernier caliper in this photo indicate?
62.5 mm
